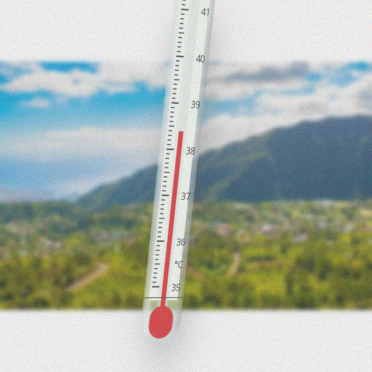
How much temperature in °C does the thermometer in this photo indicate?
38.4 °C
